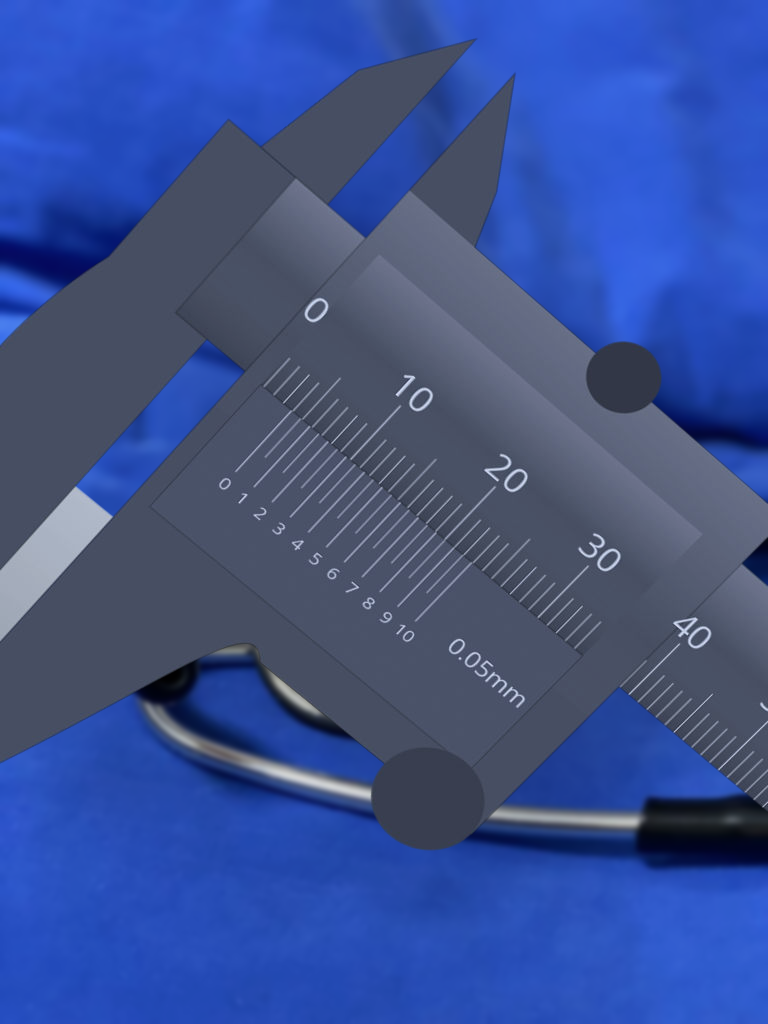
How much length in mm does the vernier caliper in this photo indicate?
3.9 mm
